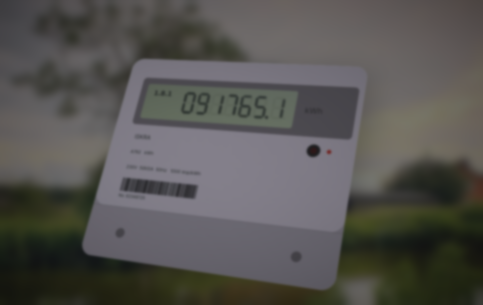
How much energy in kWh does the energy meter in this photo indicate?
91765.1 kWh
